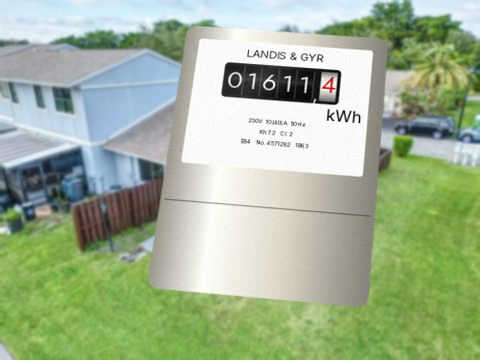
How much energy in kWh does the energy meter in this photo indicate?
1611.4 kWh
